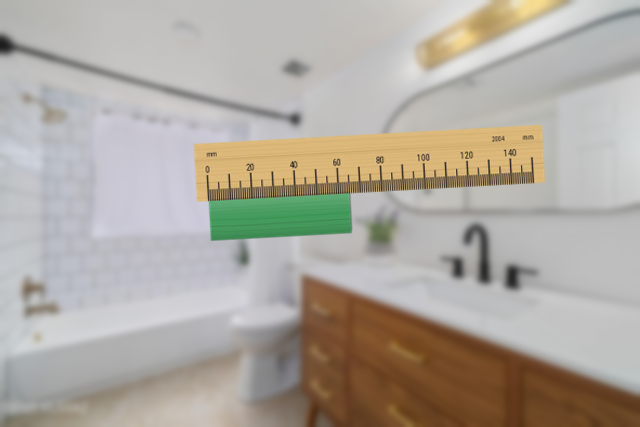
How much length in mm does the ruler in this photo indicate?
65 mm
